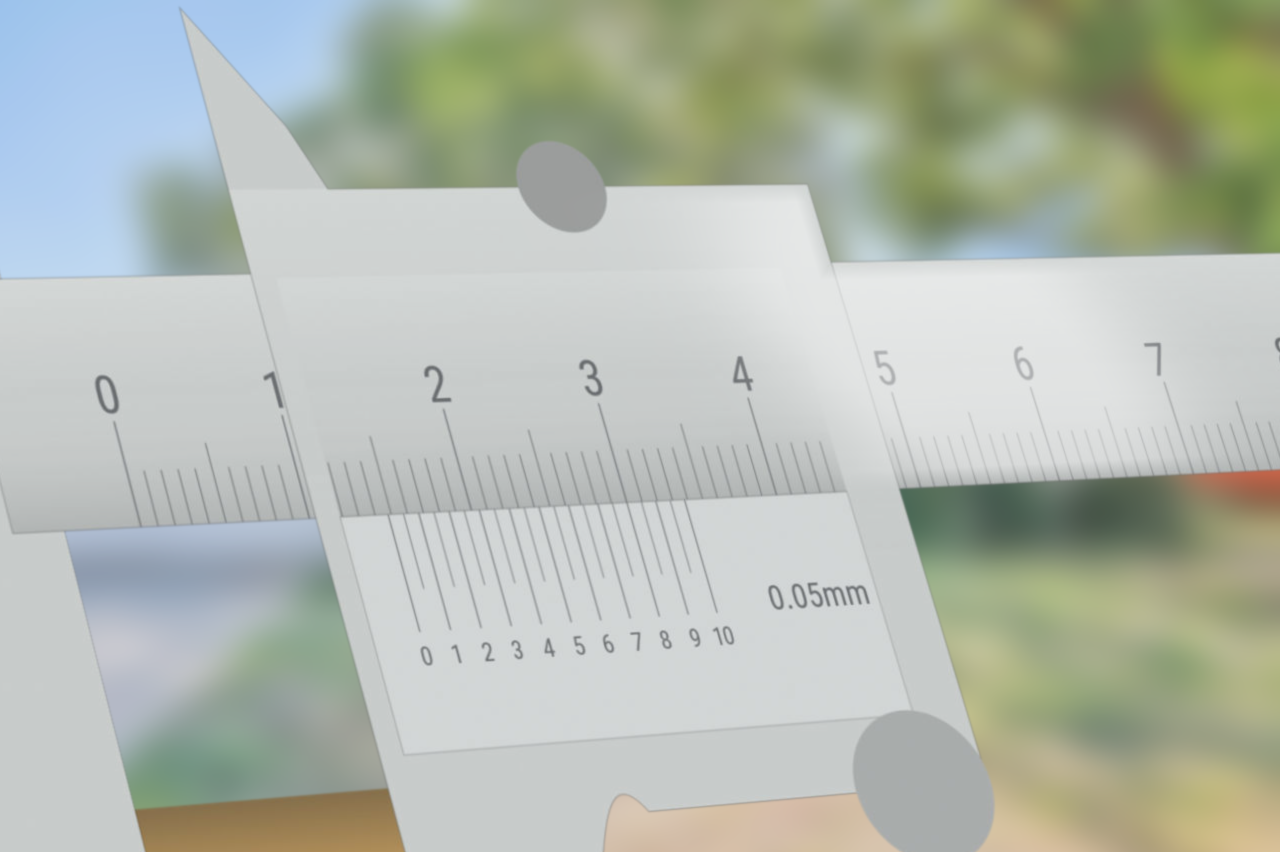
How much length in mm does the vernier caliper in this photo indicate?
14.8 mm
